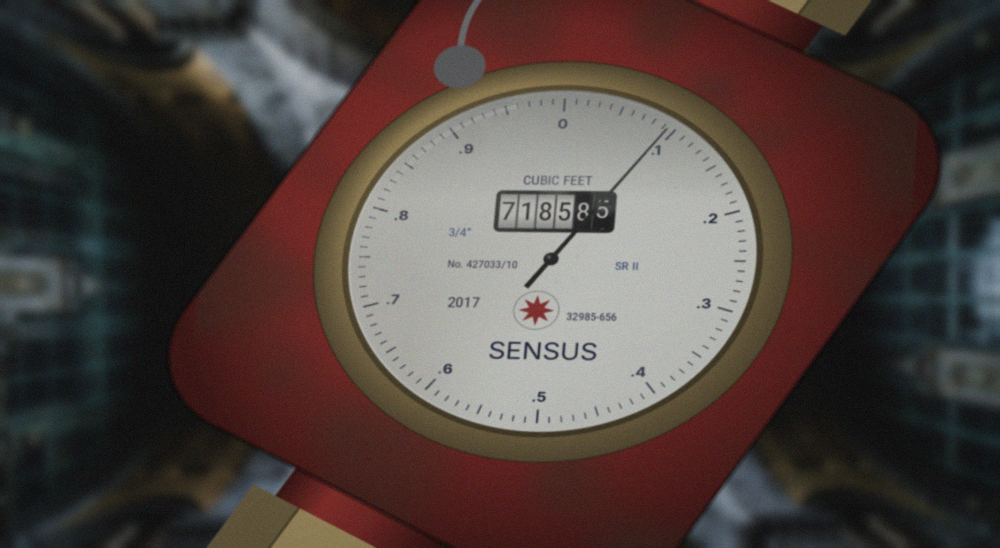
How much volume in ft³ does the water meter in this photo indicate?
718585.09 ft³
